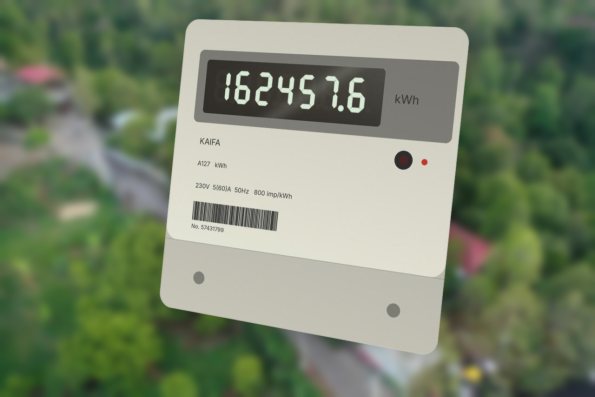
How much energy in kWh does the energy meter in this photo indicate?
162457.6 kWh
